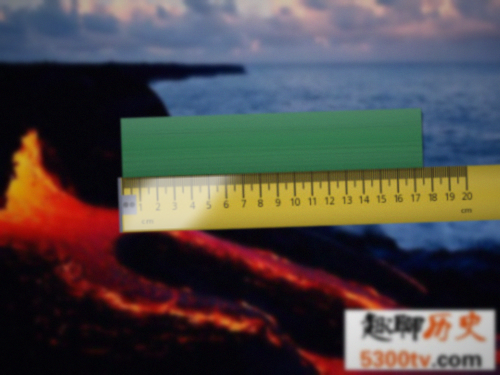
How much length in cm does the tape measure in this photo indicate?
17.5 cm
